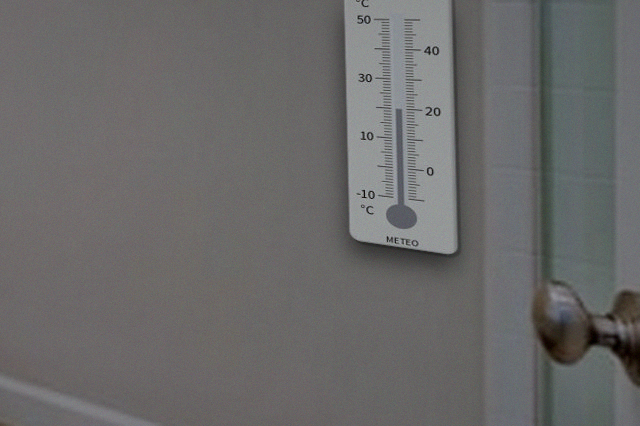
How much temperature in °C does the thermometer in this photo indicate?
20 °C
